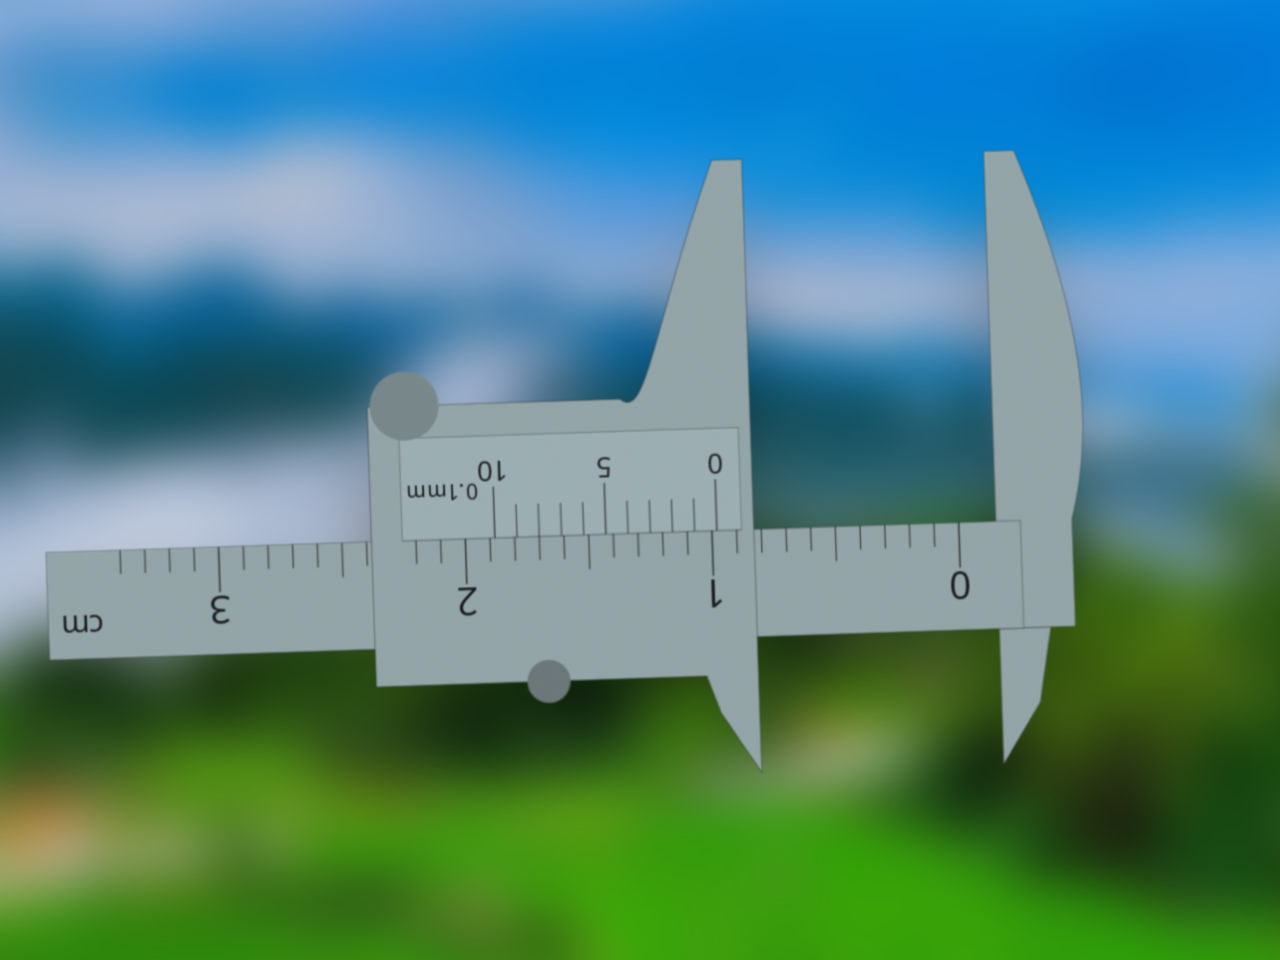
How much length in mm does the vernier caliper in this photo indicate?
9.8 mm
